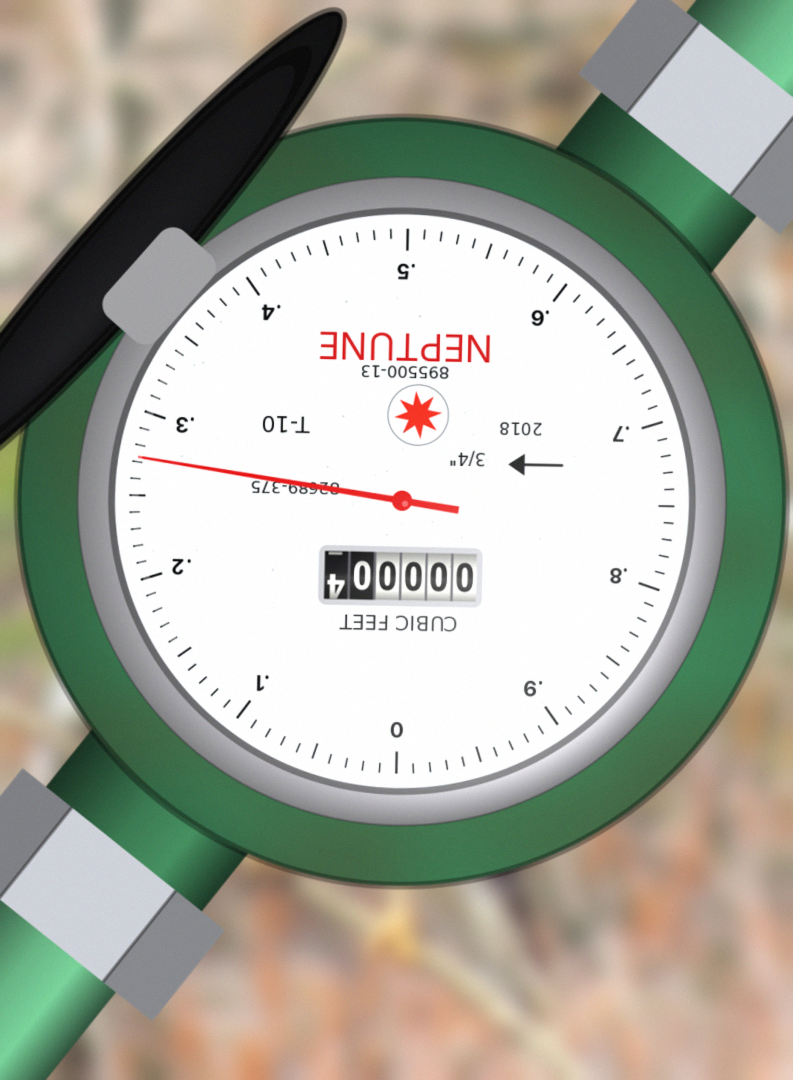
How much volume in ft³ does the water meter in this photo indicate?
4.27 ft³
